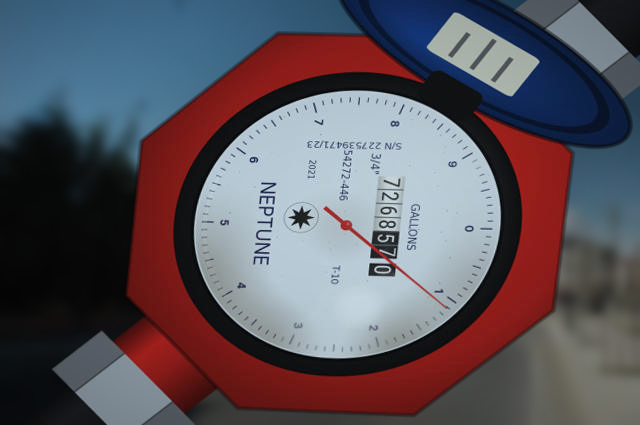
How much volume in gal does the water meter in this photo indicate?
7268571.1 gal
